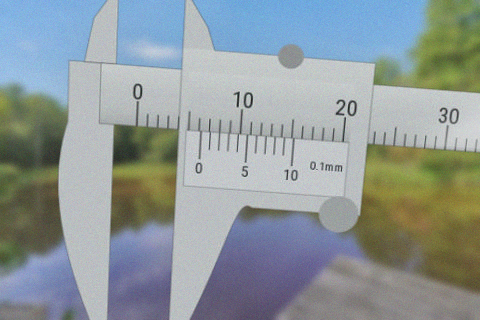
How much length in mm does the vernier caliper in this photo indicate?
6.2 mm
